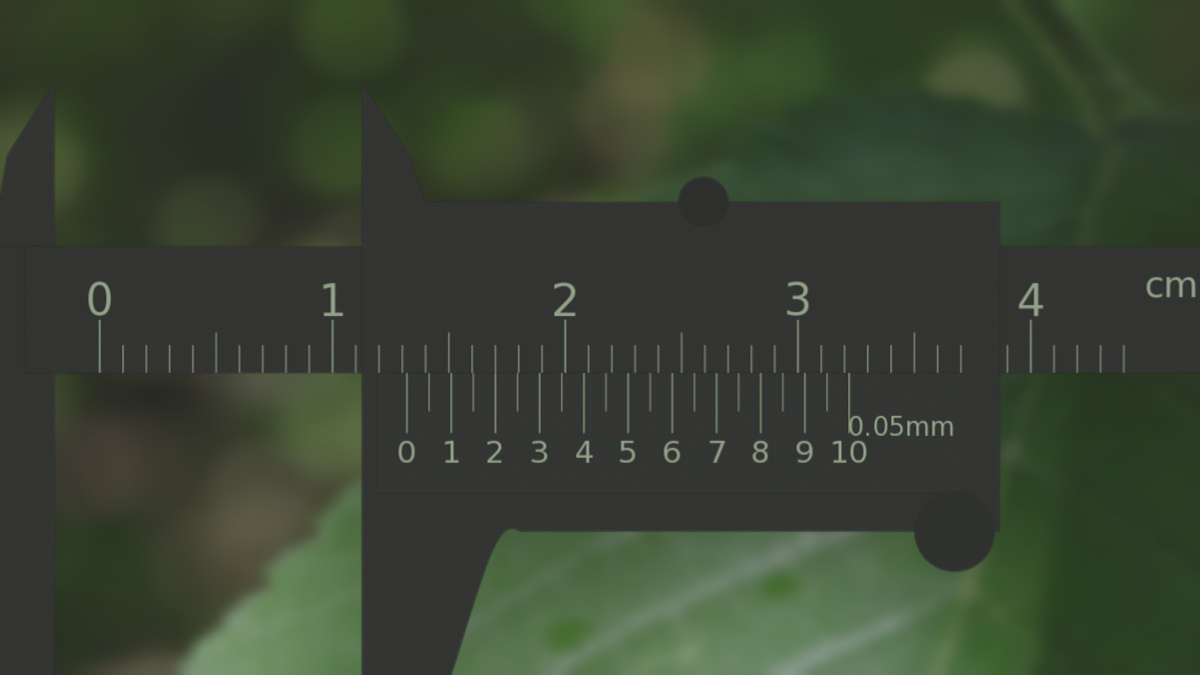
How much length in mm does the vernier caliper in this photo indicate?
13.2 mm
